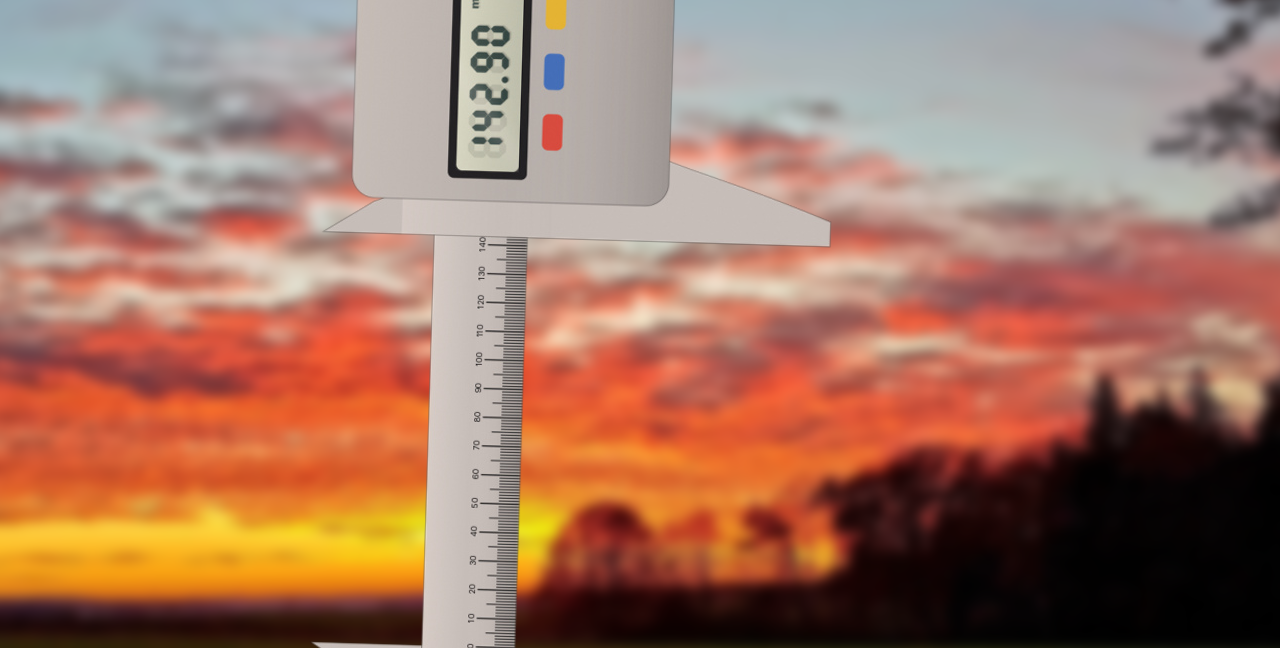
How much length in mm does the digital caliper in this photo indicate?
142.90 mm
